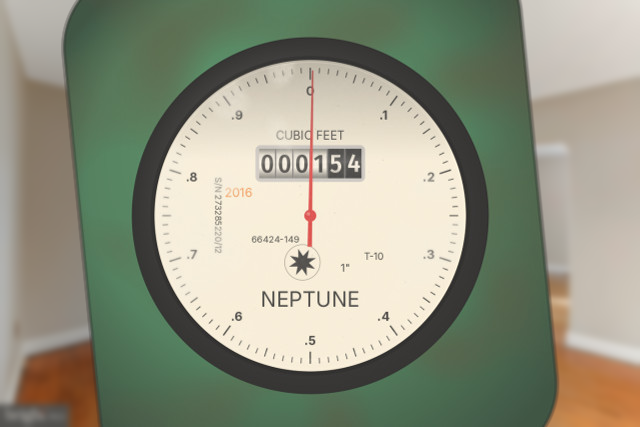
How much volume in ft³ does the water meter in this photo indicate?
154.00 ft³
